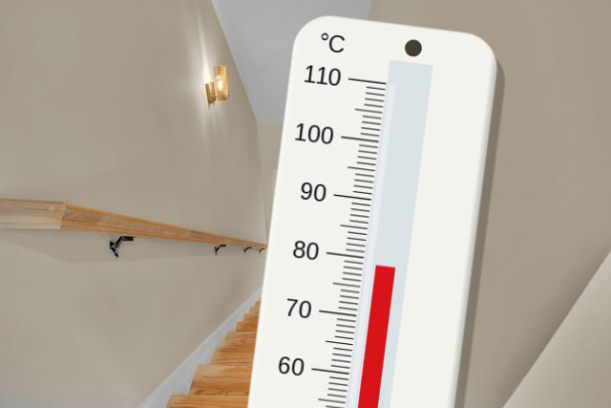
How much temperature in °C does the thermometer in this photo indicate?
79 °C
